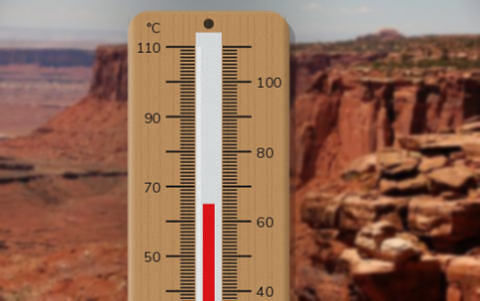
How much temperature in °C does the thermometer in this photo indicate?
65 °C
